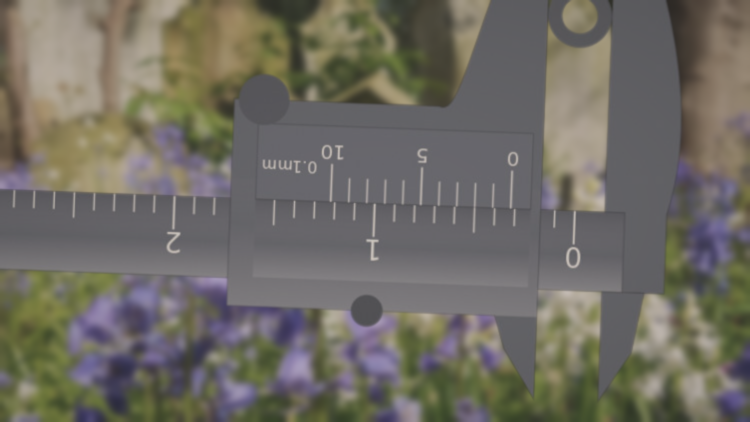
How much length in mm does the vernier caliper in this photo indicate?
3.2 mm
